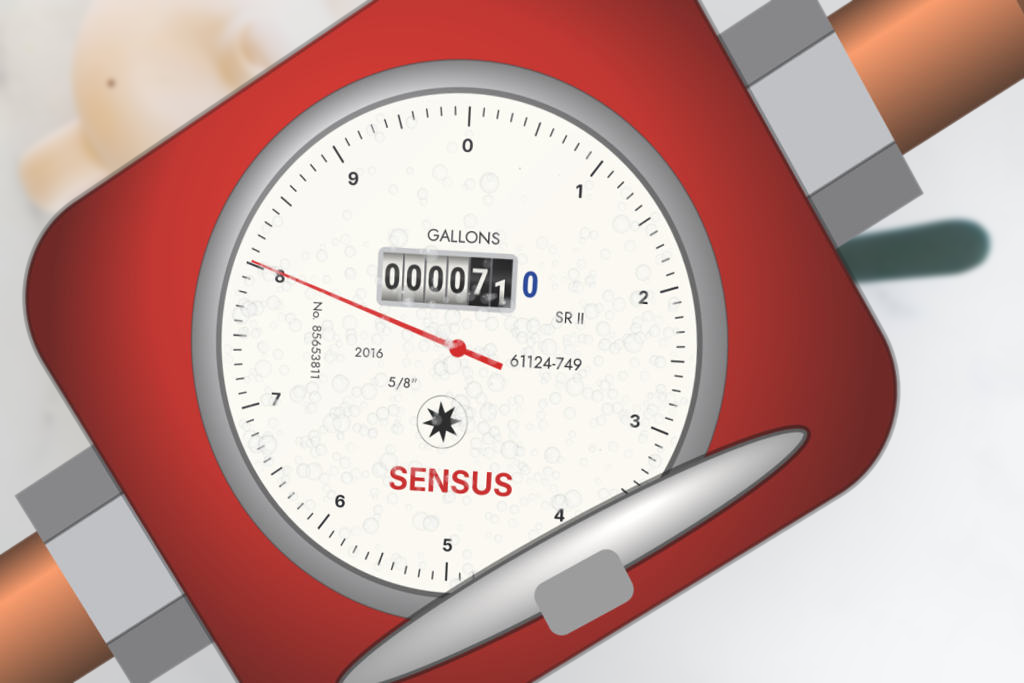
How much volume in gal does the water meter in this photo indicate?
708.0 gal
